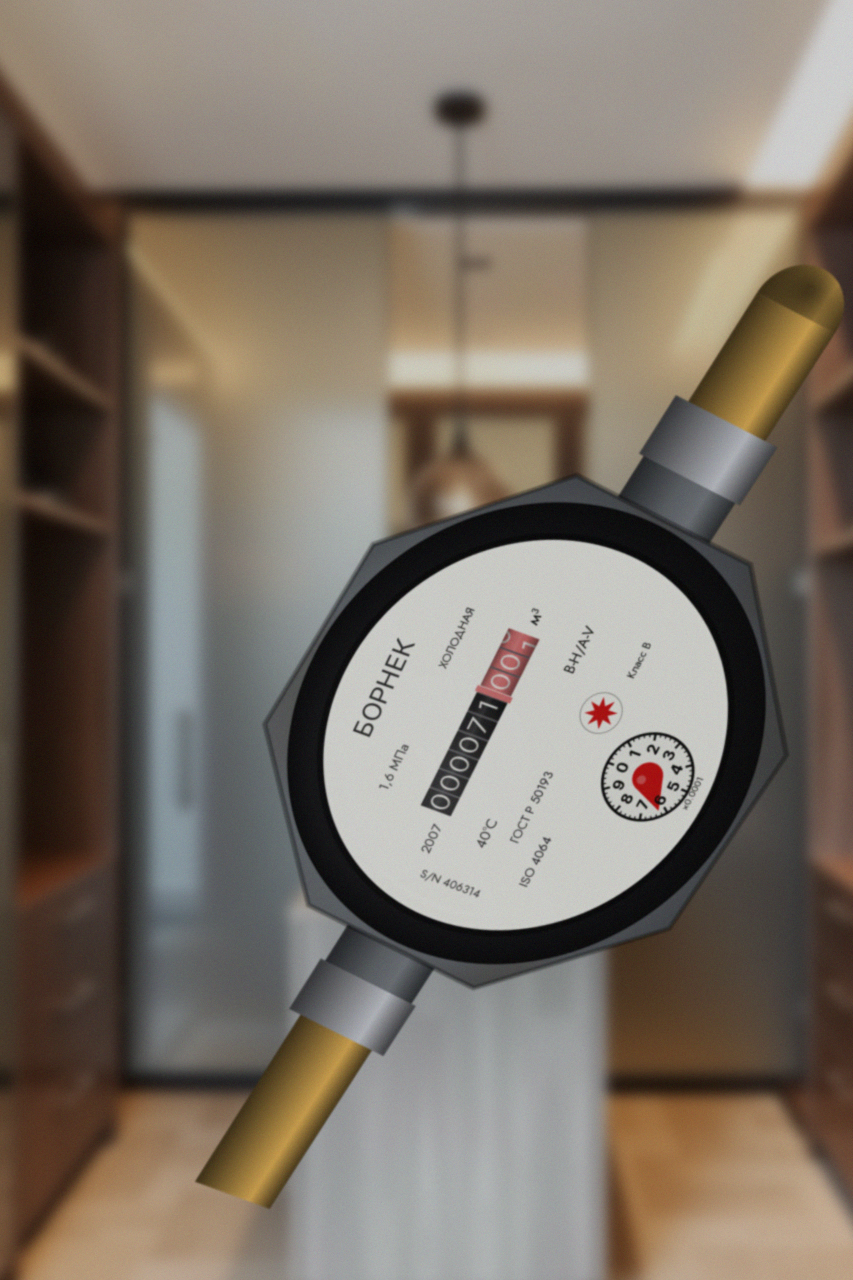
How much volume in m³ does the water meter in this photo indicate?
71.0006 m³
